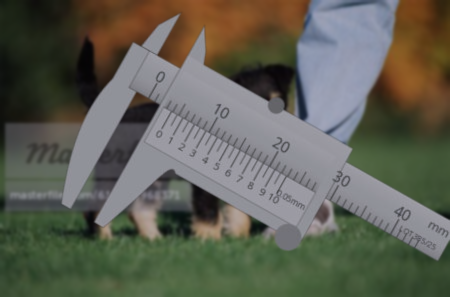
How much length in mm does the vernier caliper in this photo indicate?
3.8 mm
